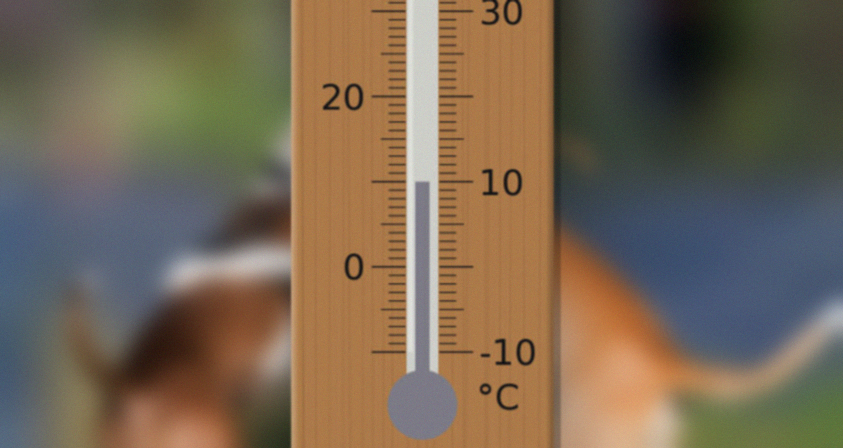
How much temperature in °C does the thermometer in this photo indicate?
10 °C
